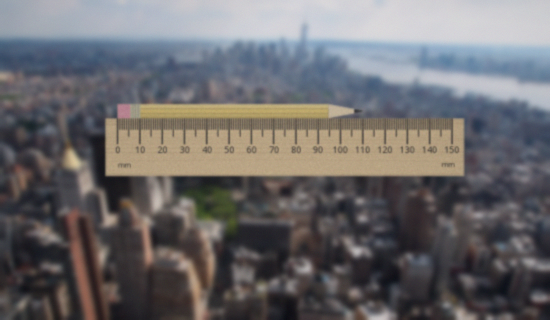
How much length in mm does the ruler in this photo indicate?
110 mm
